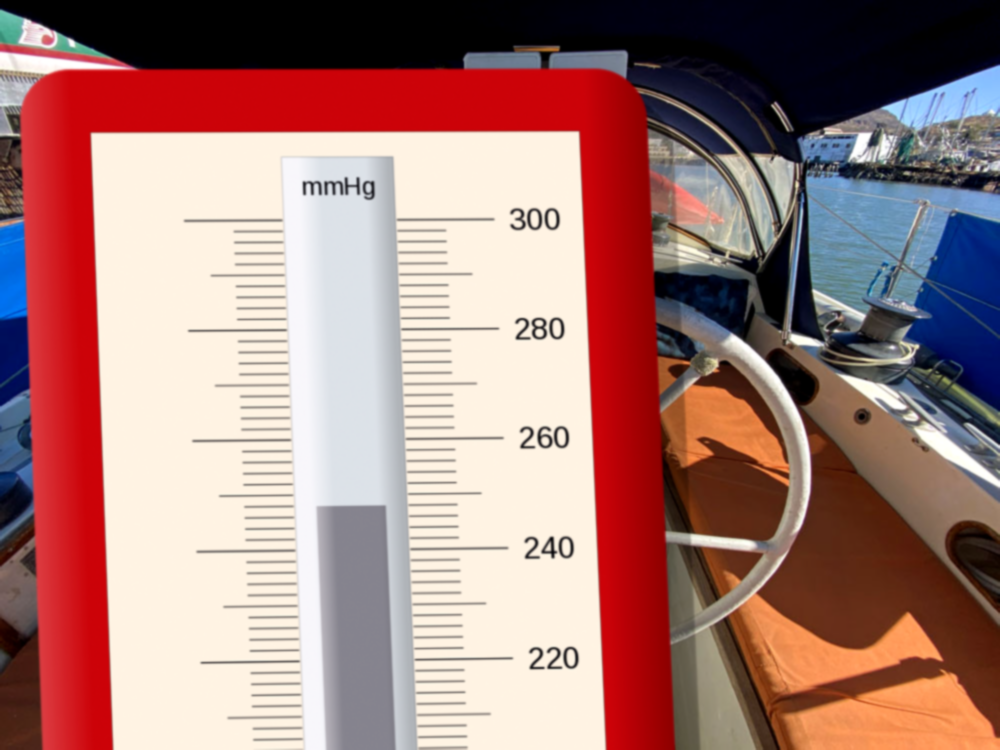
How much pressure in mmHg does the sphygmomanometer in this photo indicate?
248 mmHg
